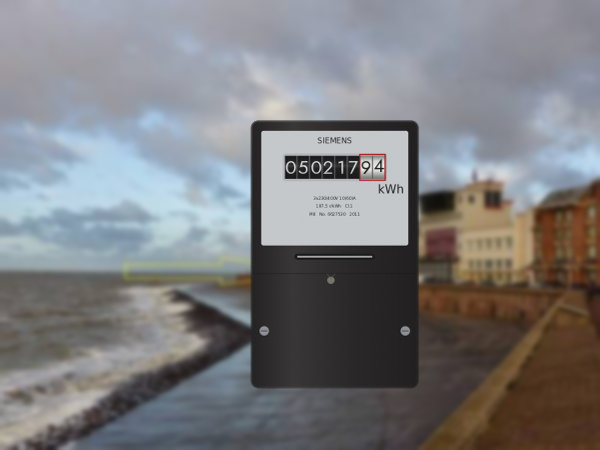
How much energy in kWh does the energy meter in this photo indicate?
50217.94 kWh
